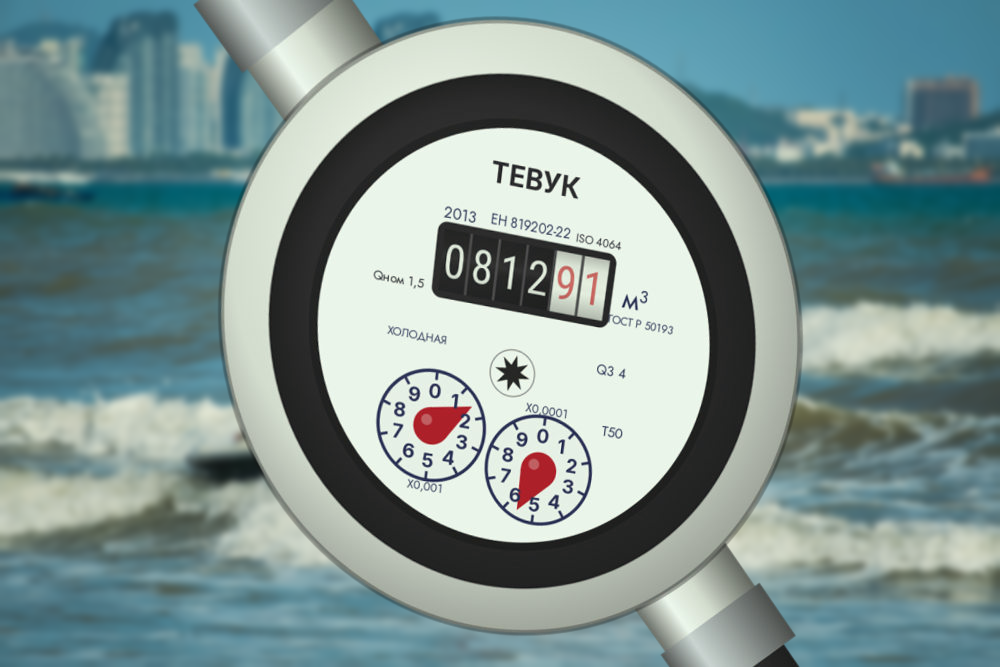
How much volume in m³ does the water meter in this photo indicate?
812.9115 m³
